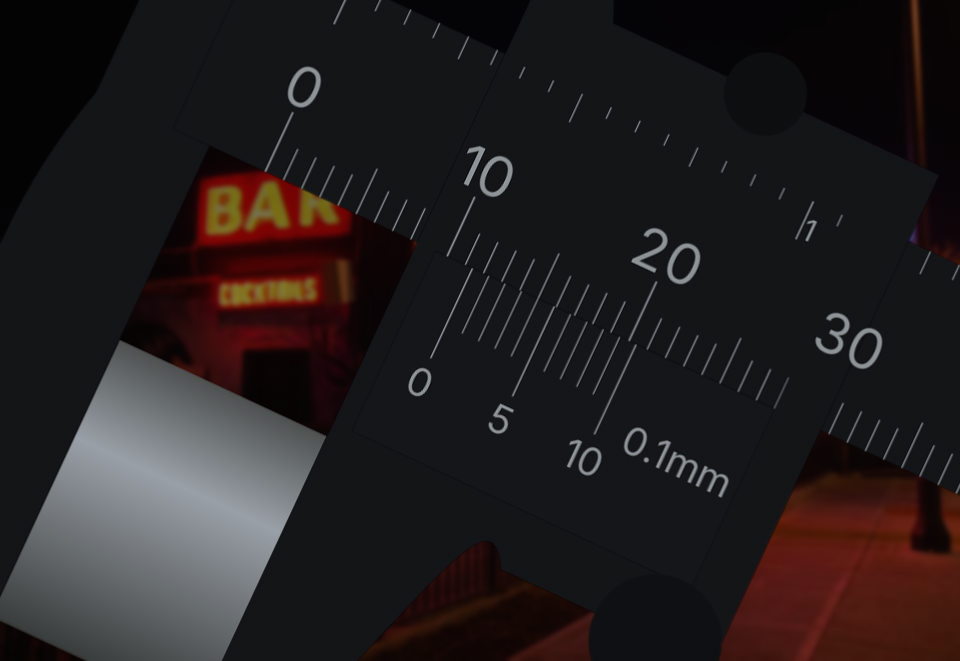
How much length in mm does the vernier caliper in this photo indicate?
11.4 mm
